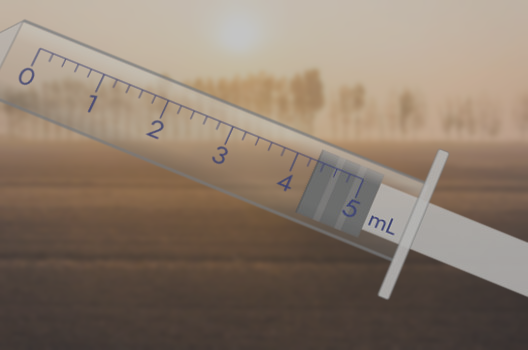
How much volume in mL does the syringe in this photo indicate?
4.3 mL
